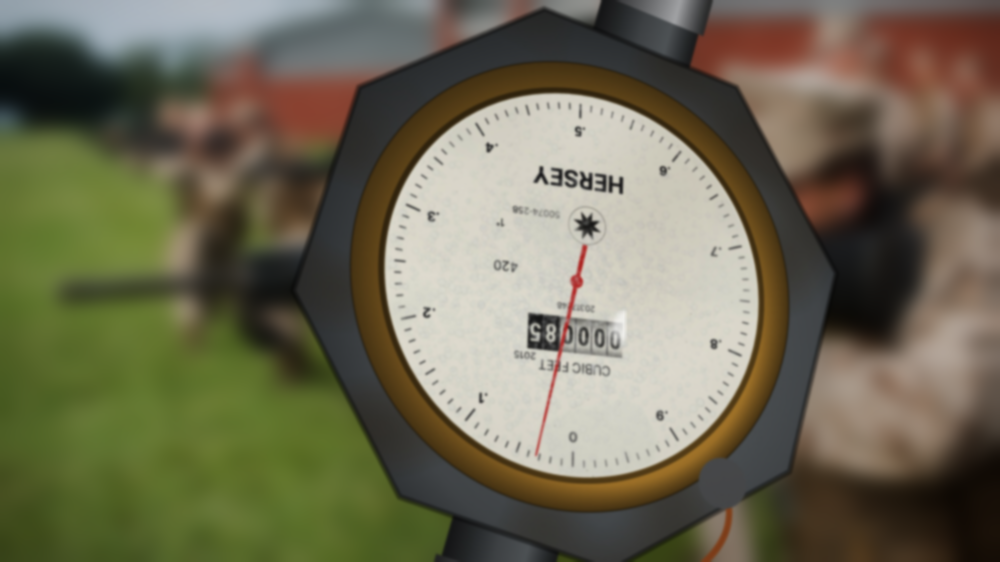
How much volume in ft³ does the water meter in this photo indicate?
85.03 ft³
